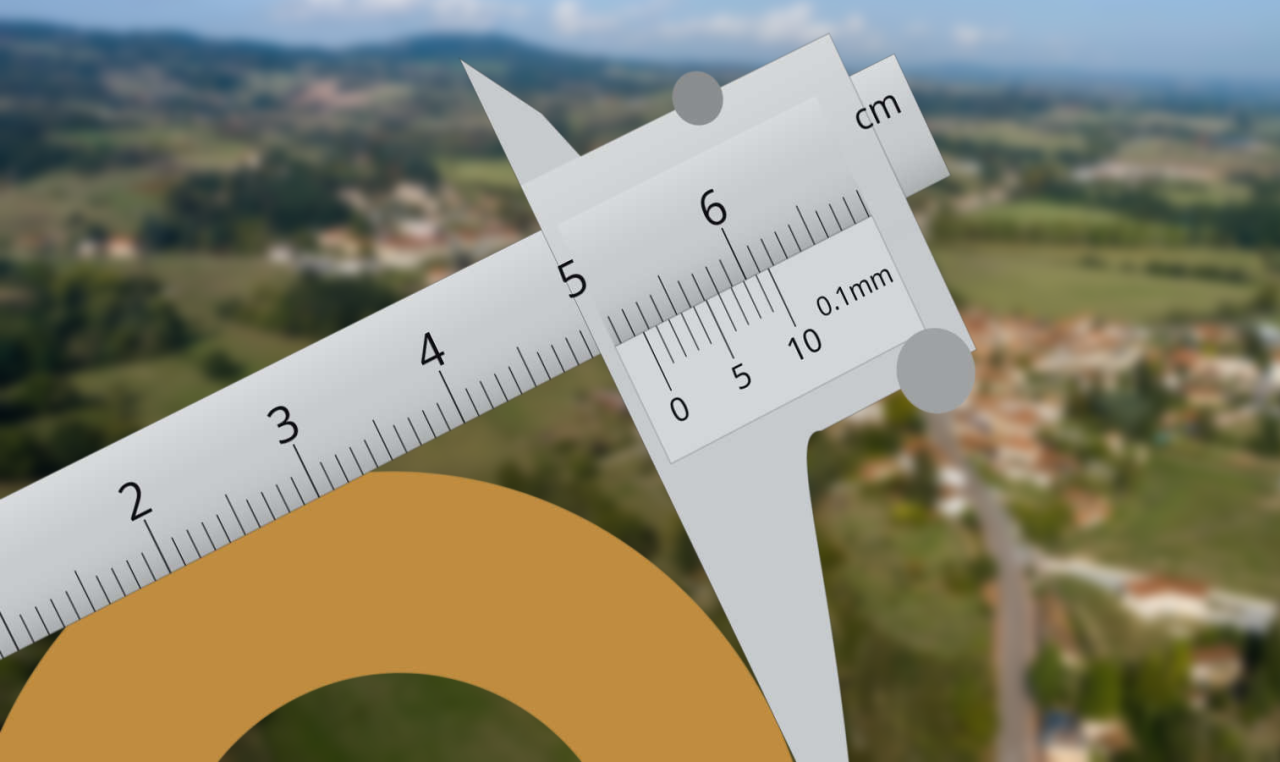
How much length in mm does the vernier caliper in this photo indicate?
52.6 mm
